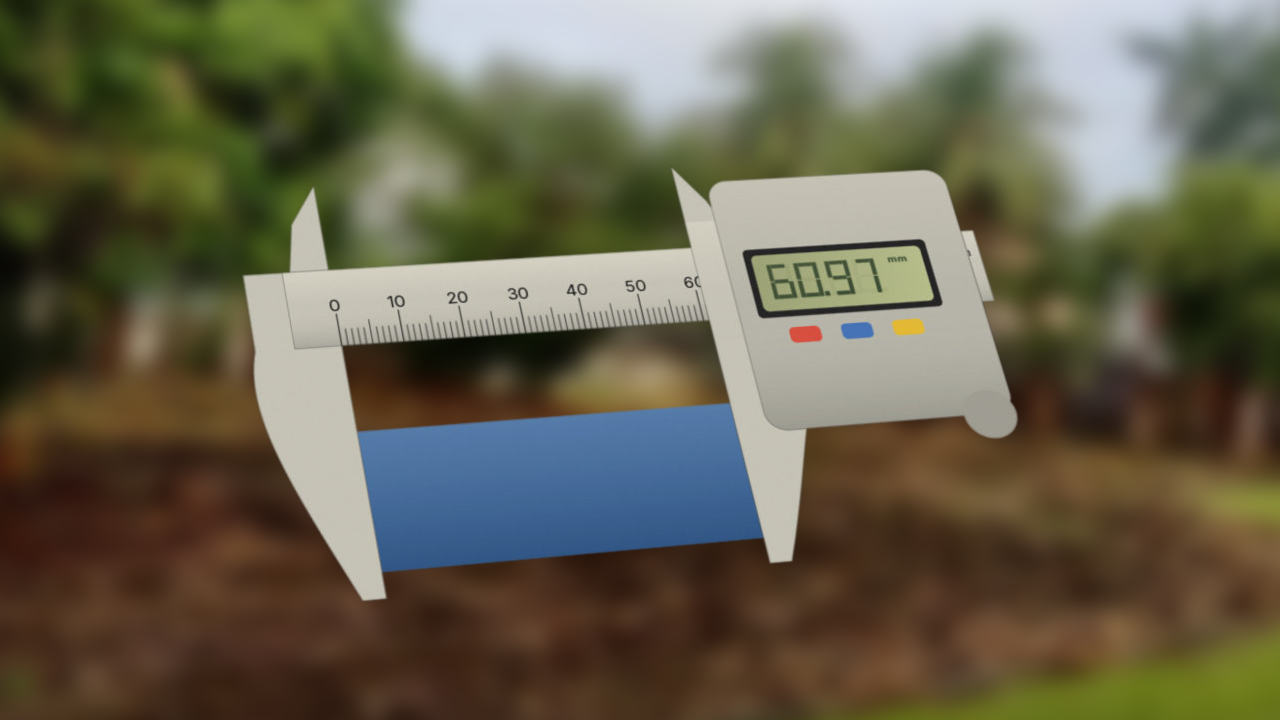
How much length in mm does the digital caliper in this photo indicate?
60.97 mm
